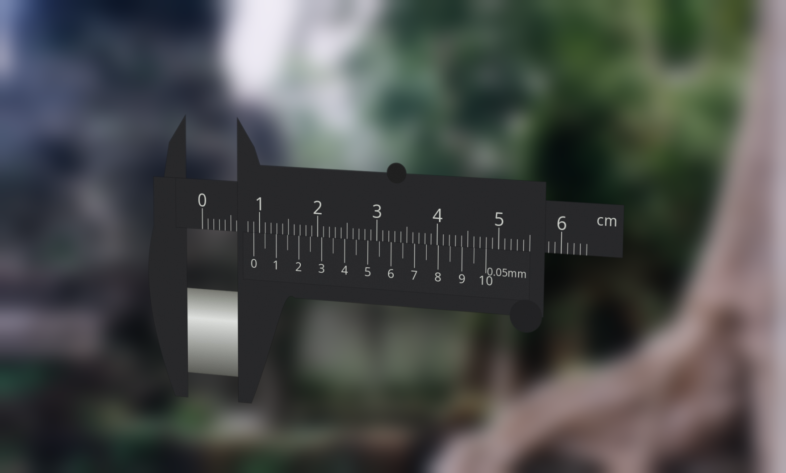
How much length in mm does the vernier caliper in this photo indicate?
9.0 mm
